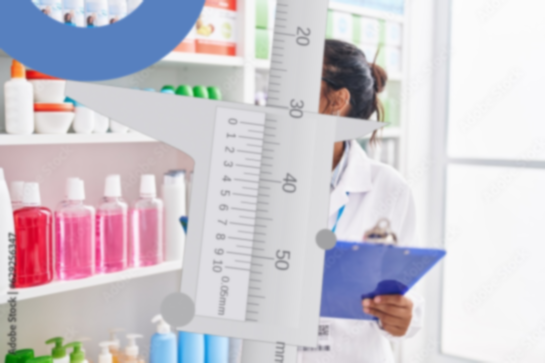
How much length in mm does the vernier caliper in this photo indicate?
32.8 mm
